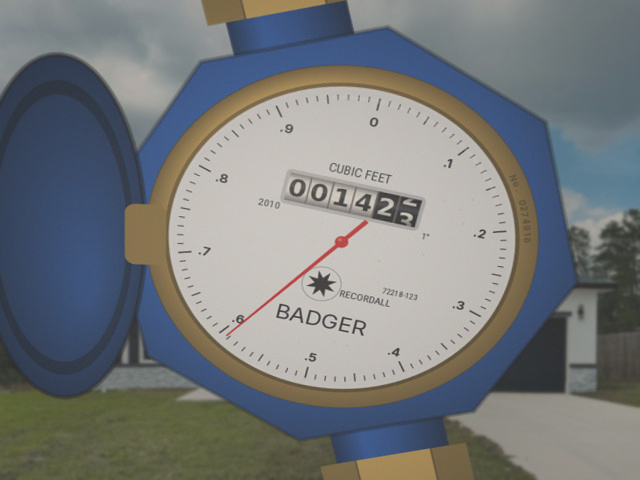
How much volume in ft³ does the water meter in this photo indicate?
1422.59 ft³
